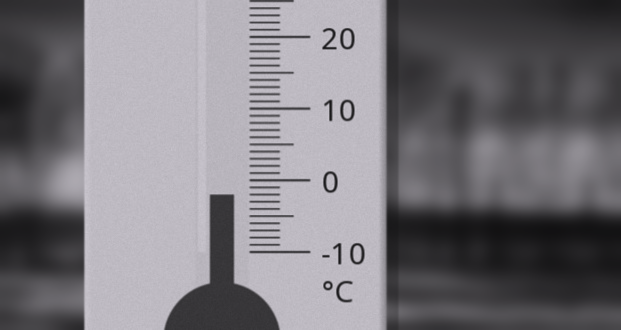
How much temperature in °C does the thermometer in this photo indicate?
-2 °C
